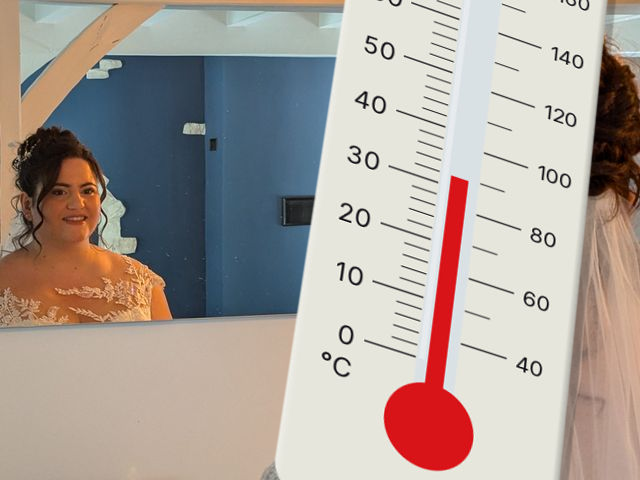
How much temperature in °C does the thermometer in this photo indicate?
32 °C
